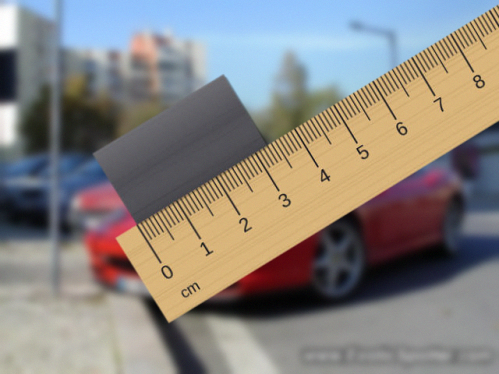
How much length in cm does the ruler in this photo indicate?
3.3 cm
